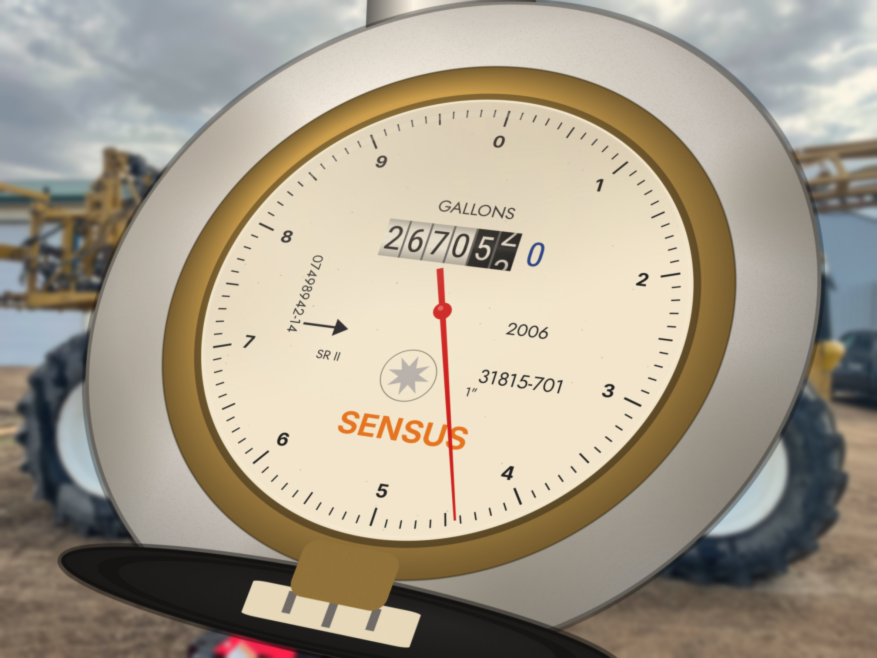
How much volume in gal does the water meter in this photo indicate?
2670524.4 gal
